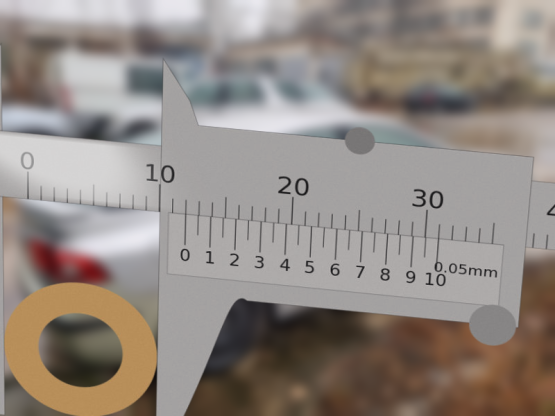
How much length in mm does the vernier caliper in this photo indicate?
12.0 mm
